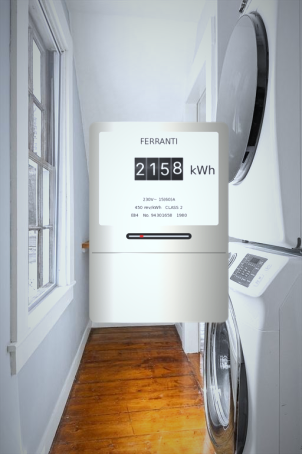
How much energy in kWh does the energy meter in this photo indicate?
2158 kWh
